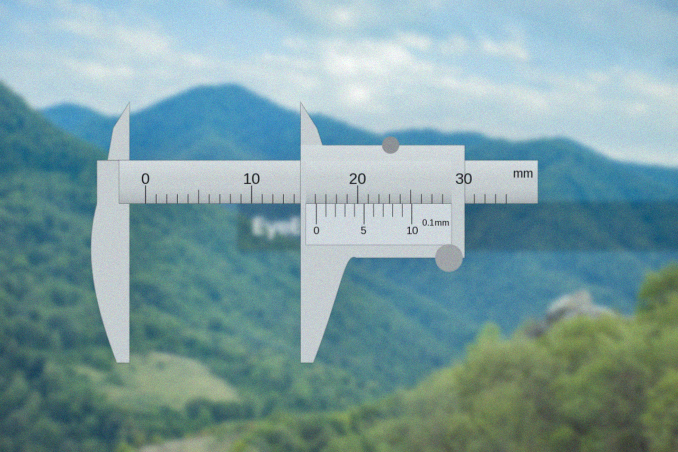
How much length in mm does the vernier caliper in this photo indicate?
16.1 mm
